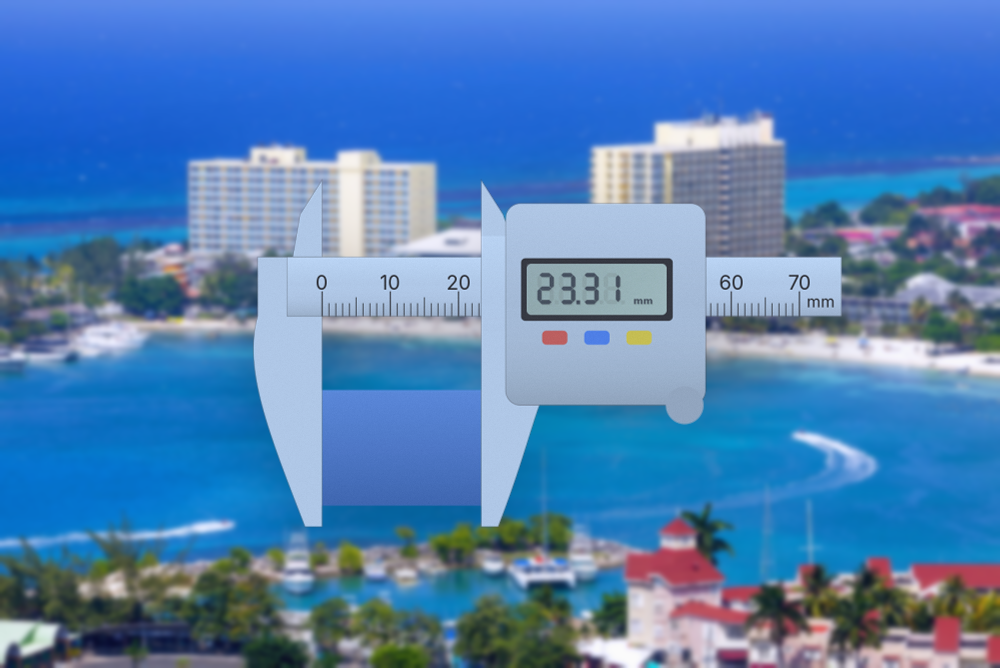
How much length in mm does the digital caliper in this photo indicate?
23.31 mm
